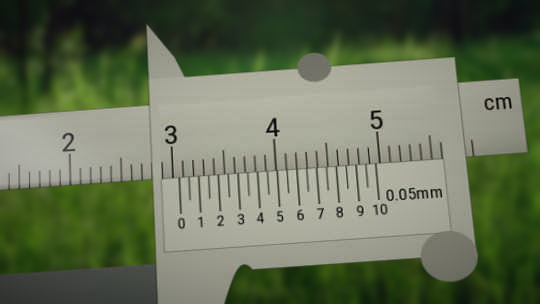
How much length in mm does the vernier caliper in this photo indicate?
30.6 mm
